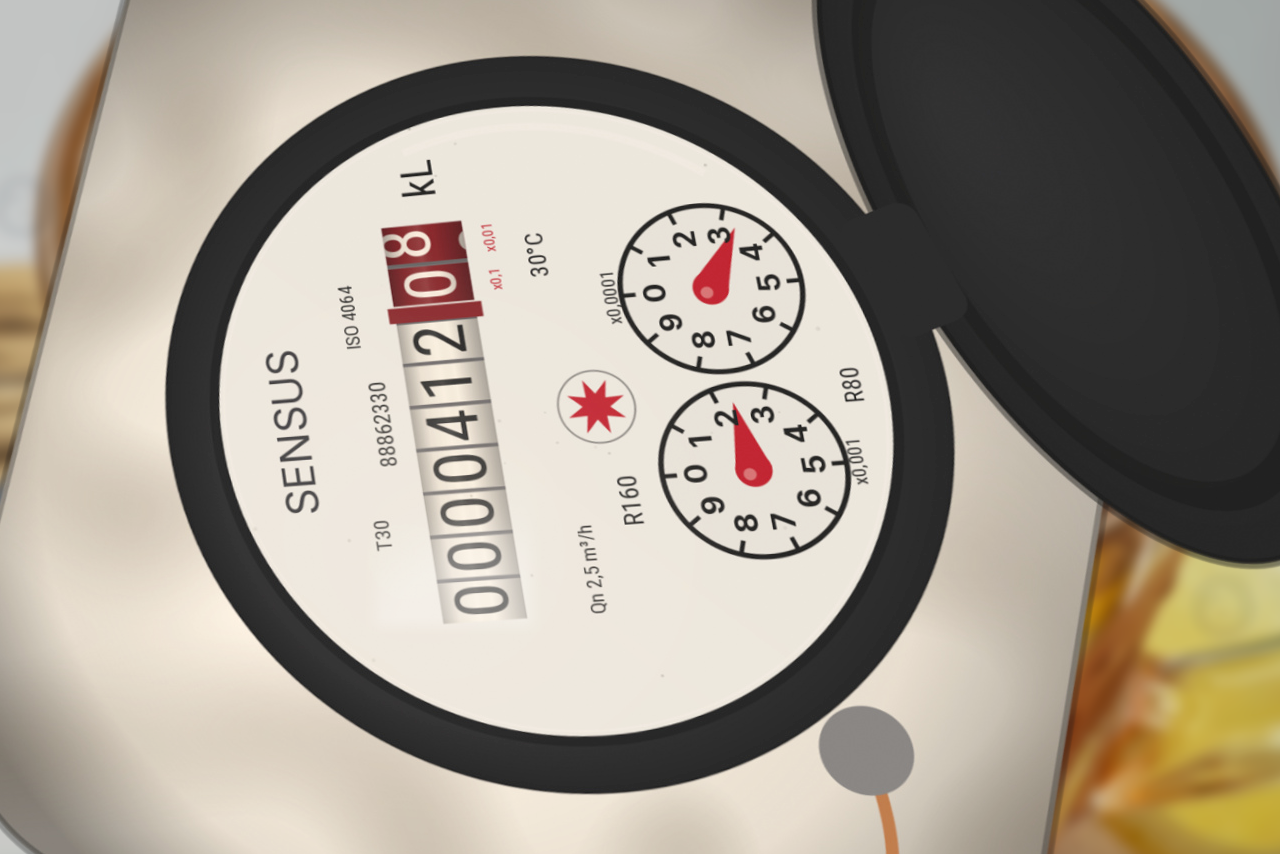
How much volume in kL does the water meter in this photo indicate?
412.0823 kL
